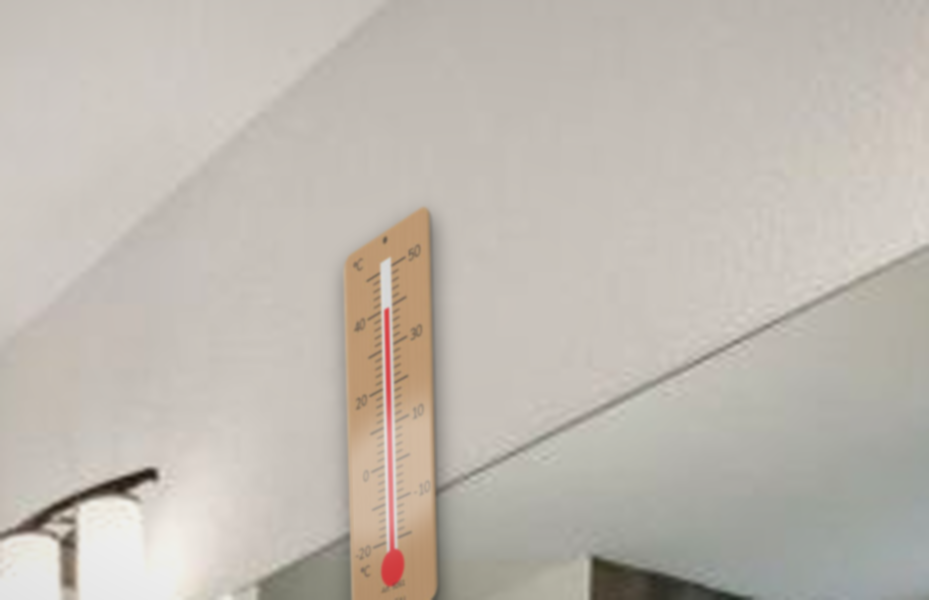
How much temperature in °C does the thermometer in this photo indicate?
40 °C
